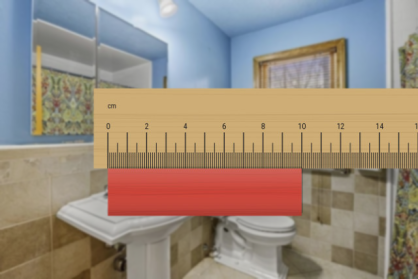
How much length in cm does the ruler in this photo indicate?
10 cm
